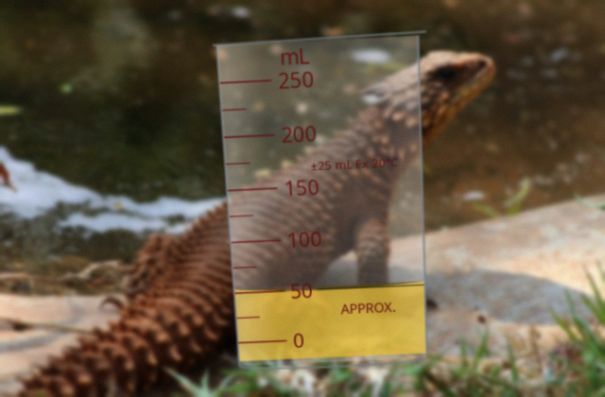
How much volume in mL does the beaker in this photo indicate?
50 mL
